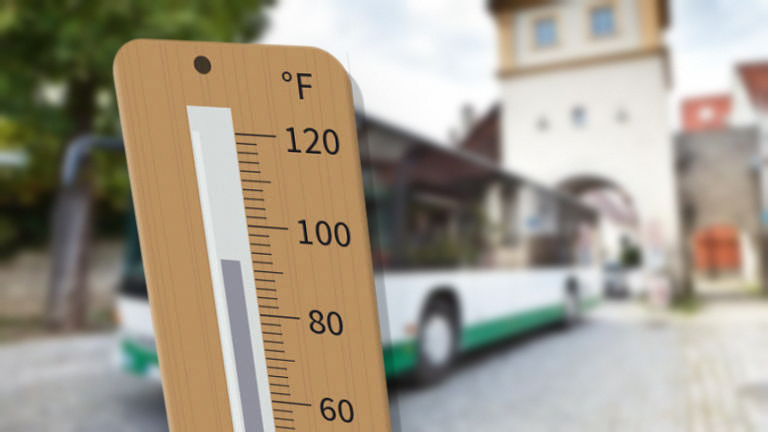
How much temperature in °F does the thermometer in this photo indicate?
92 °F
